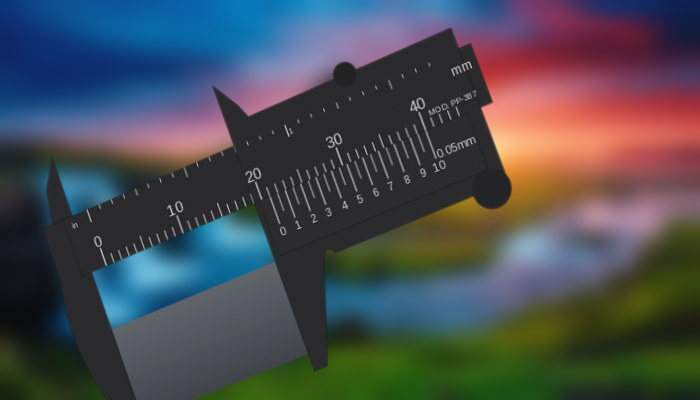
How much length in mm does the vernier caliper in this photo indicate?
21.0 mm
